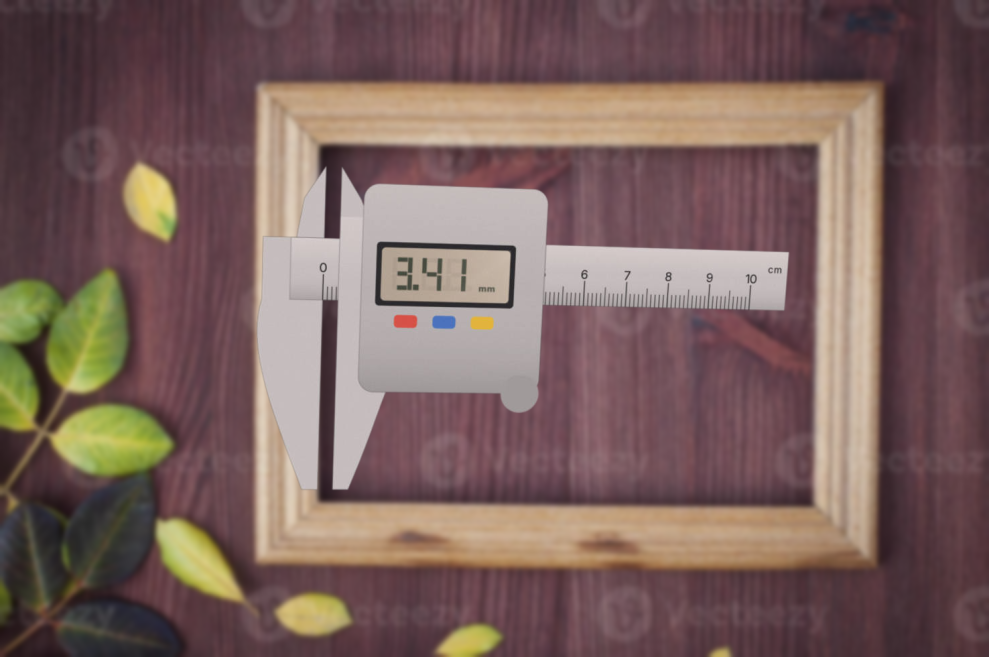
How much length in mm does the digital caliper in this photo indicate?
3.41 mm
